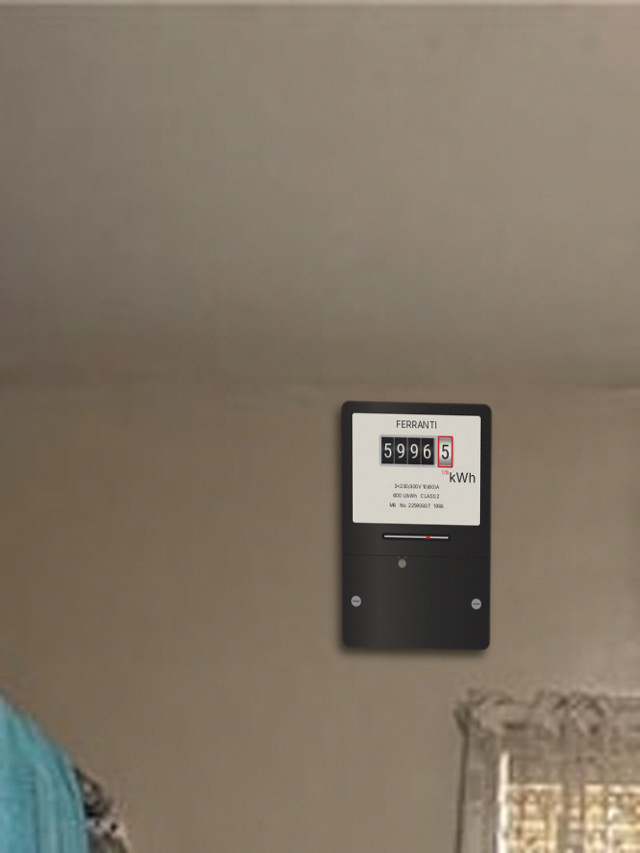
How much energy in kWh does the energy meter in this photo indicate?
5996.5 kWh
